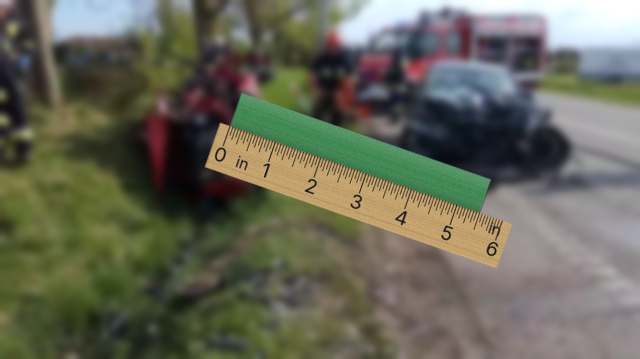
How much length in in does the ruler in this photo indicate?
5.5 in
